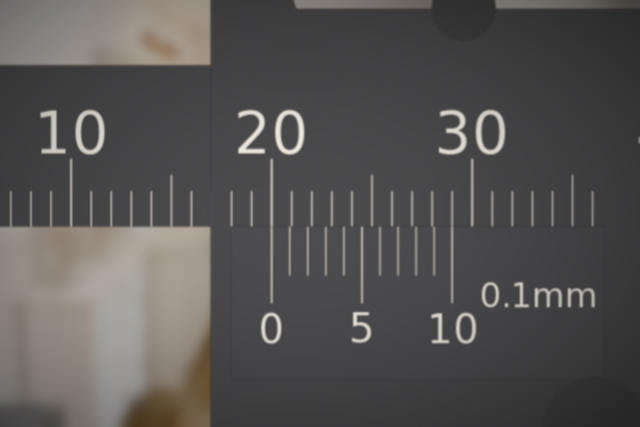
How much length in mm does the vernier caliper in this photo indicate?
20.0 mm
